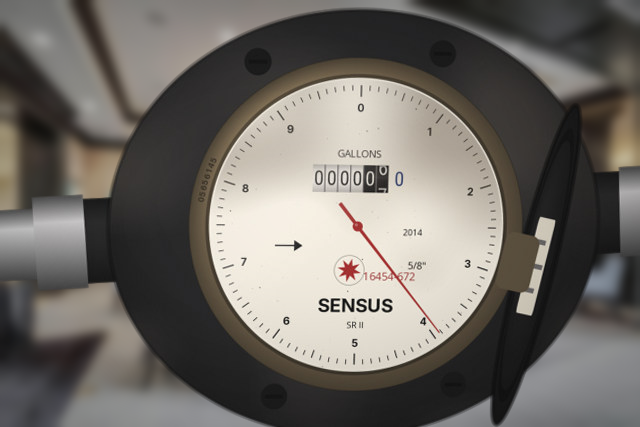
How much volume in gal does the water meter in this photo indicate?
63.9 gal
